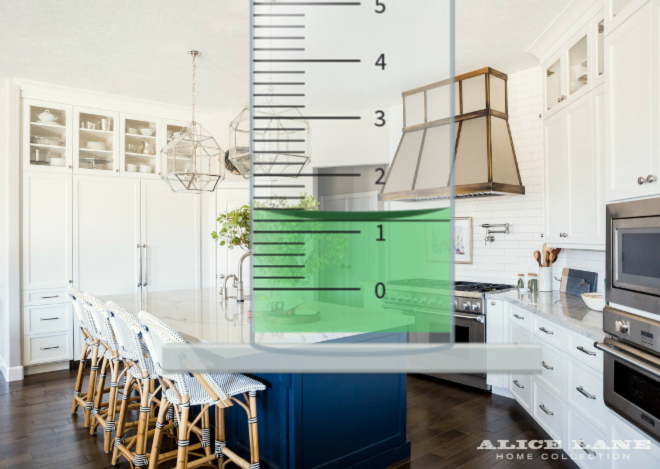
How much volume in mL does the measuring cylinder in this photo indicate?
1.2 mL
